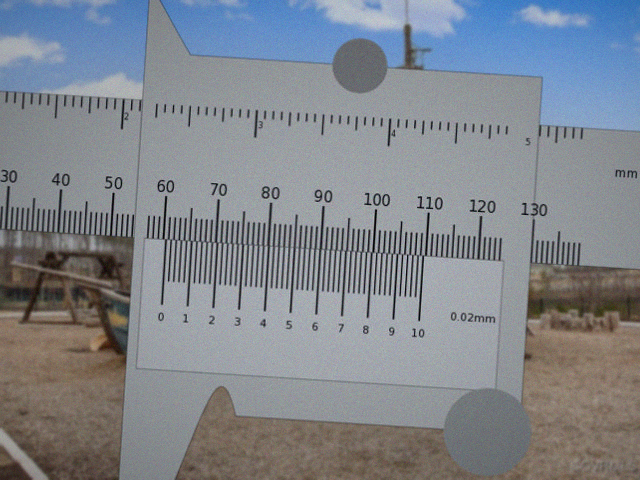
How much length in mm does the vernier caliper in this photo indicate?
60.5 mm
